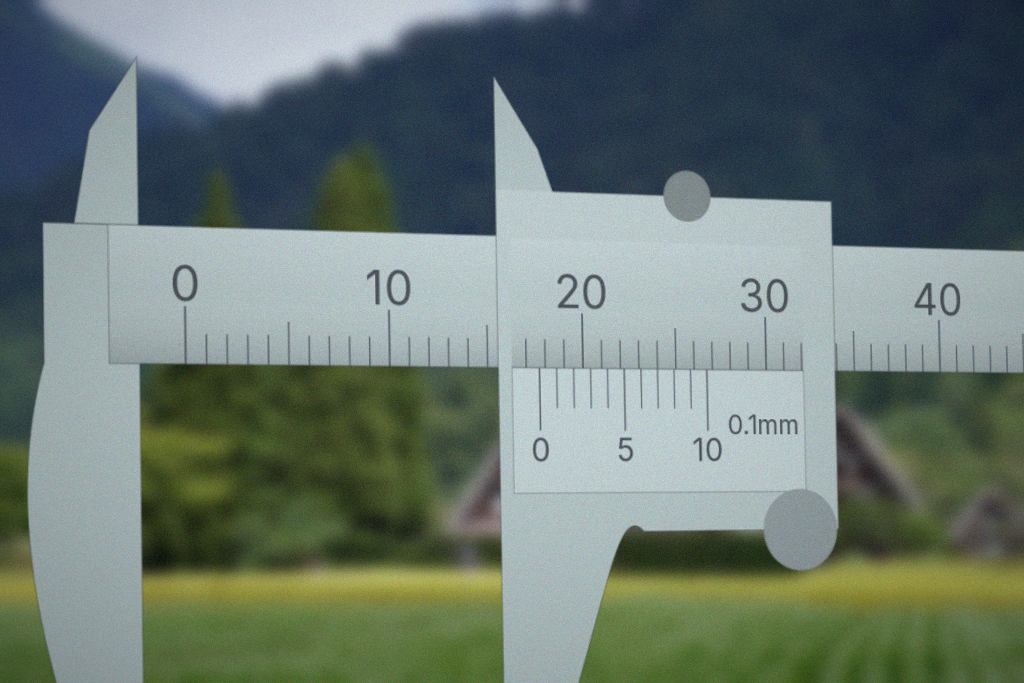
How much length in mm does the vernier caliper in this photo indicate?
17.7 mm
